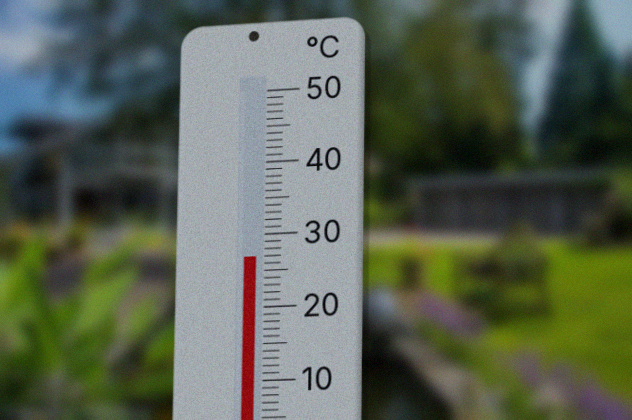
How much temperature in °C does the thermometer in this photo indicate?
27 °C
